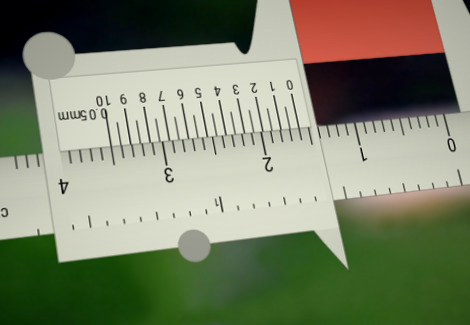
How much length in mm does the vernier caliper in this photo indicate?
16.0 mm
